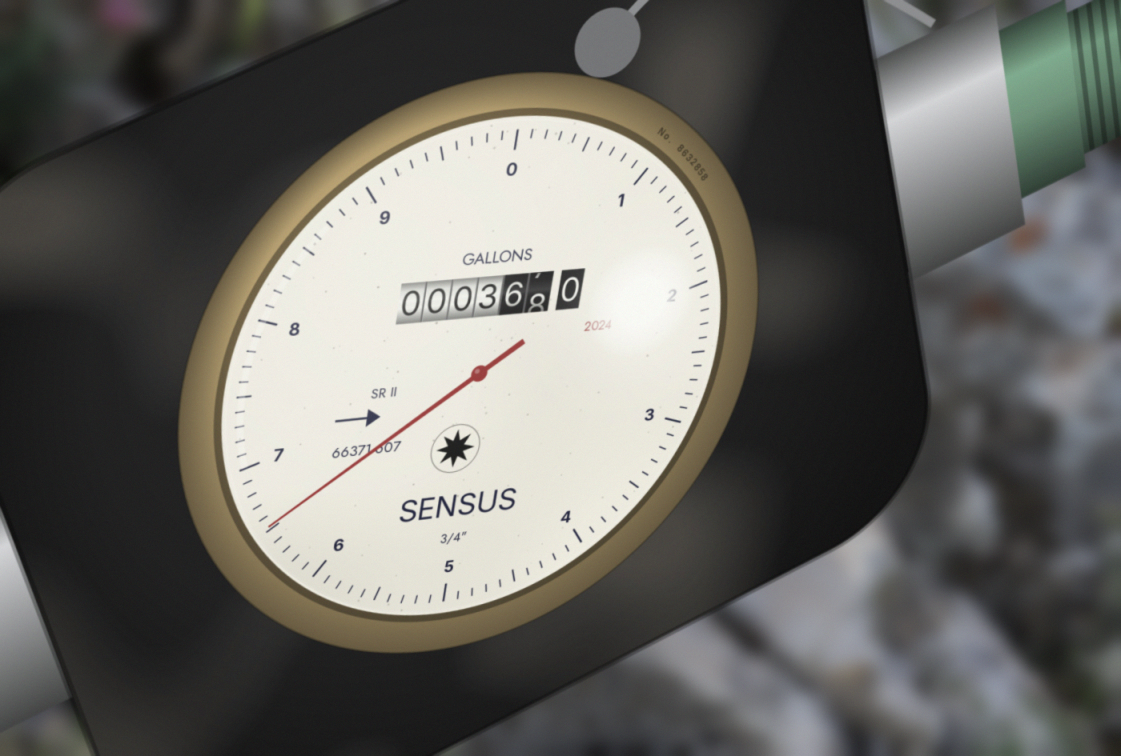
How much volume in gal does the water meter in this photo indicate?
3676.5 gal
